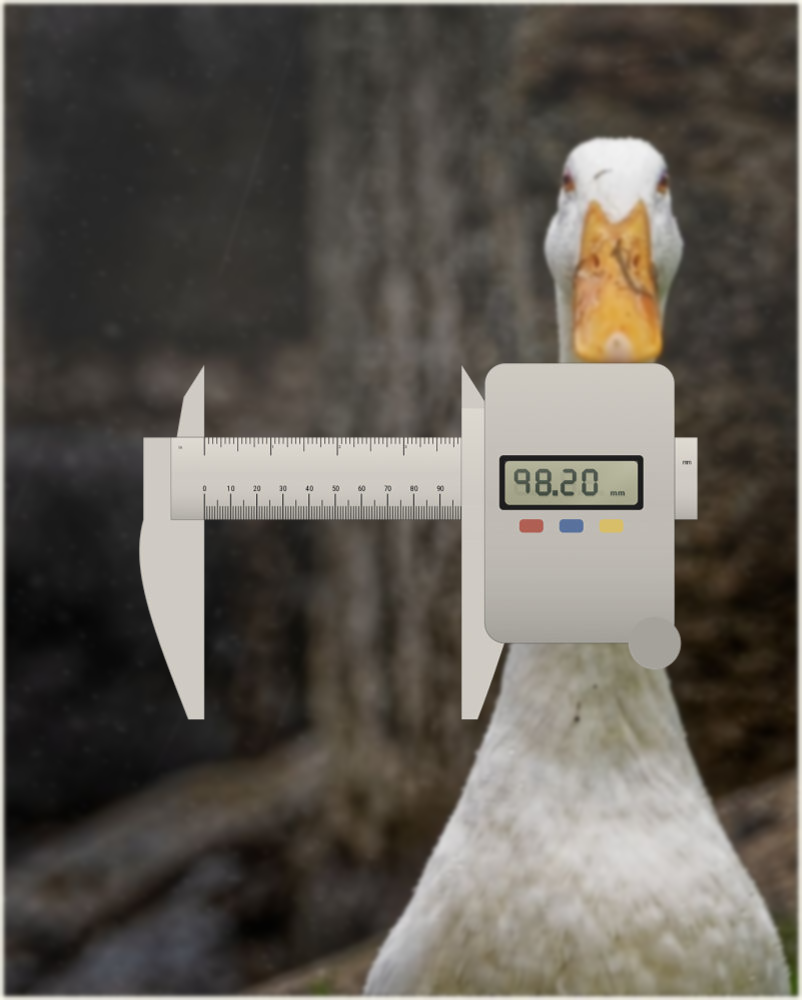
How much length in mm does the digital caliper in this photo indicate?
98.20 mm
